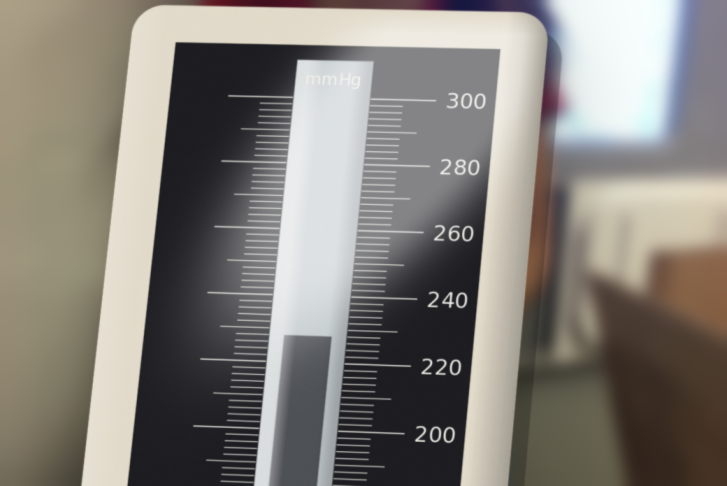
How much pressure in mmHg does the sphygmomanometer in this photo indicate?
228 mmHg
